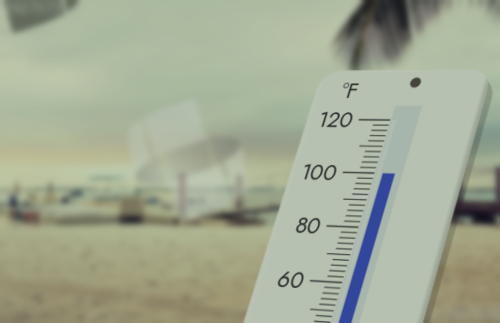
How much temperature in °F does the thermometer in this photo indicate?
100 °F
